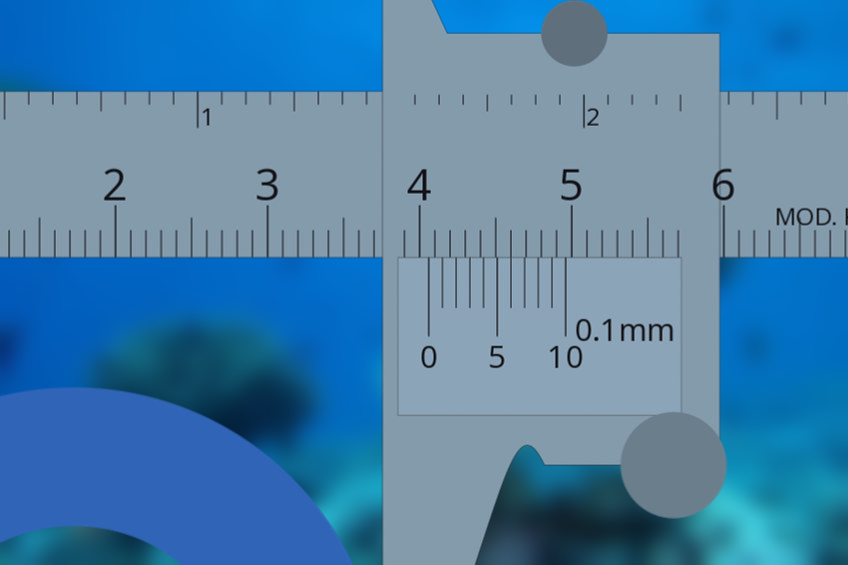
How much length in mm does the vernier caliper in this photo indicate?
40.6 mm
